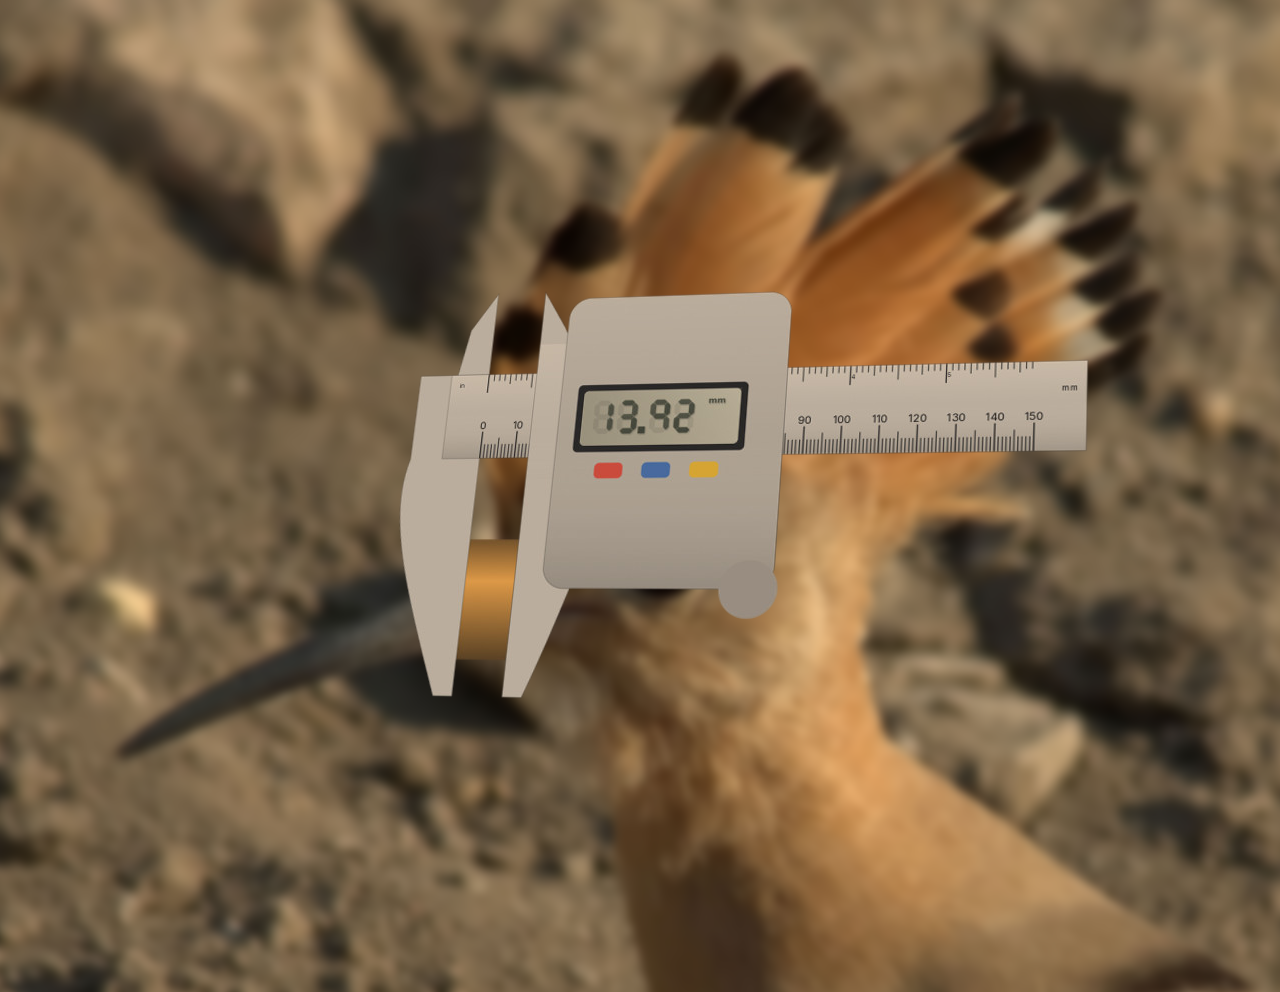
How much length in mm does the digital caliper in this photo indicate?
13.92 mm
